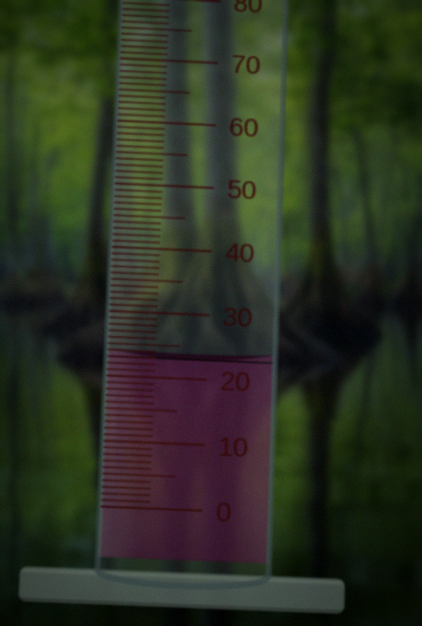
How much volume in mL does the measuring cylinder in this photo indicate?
23 mL
